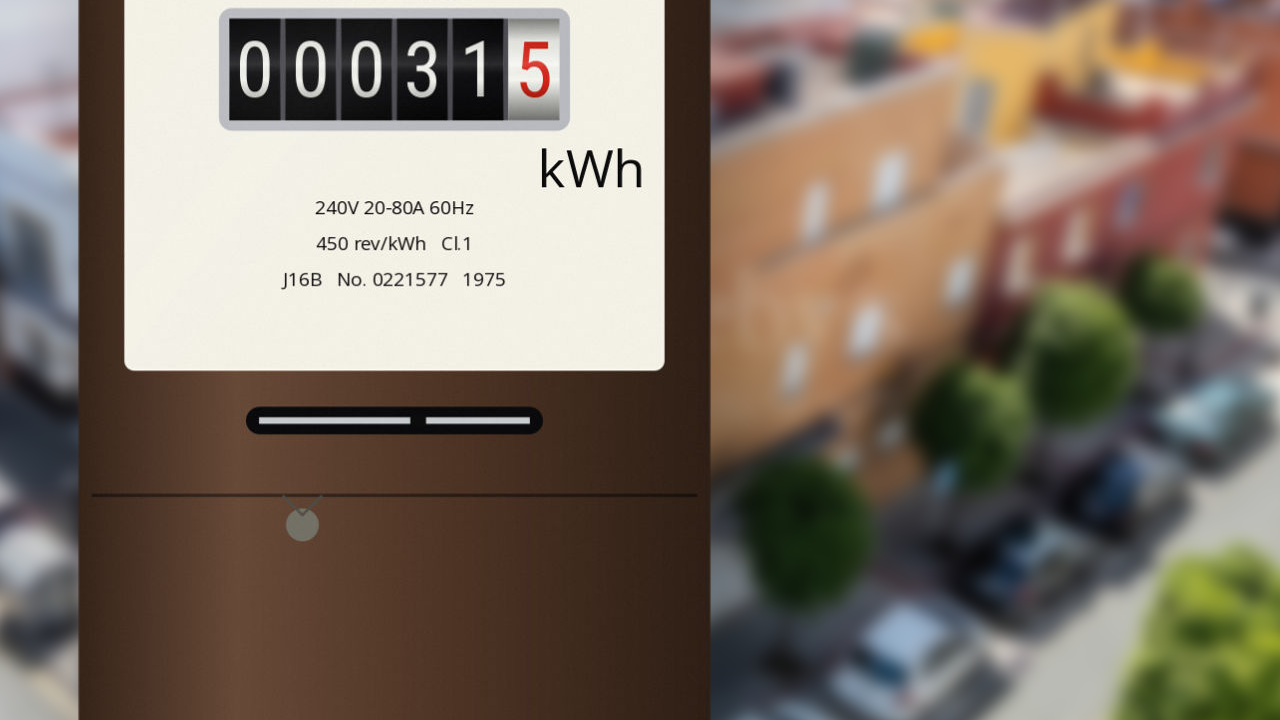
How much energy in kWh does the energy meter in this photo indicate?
31.5 kWh
